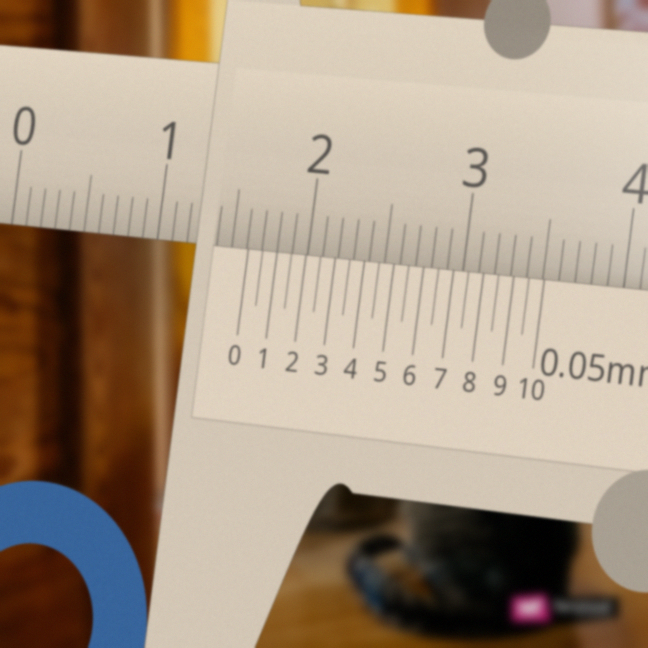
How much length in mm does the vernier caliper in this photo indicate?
16.1 mm
